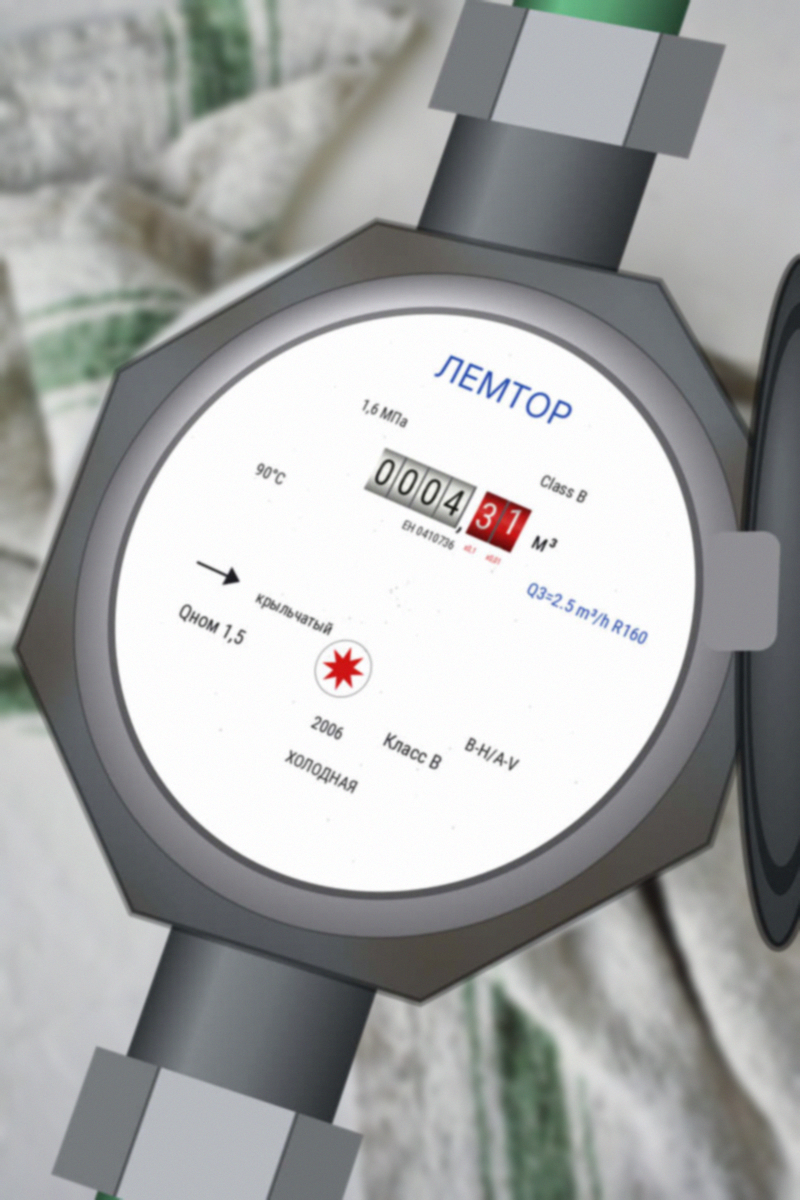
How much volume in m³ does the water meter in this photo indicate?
4.31 m³
